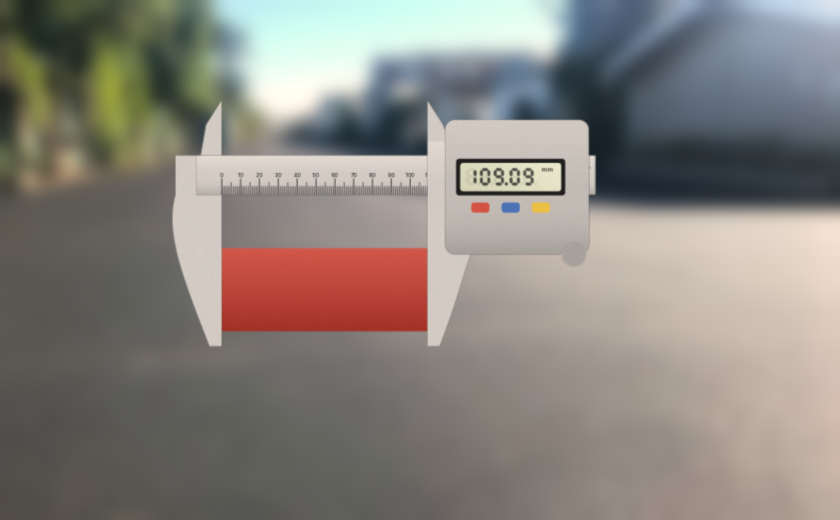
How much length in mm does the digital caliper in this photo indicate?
109.09 mm
